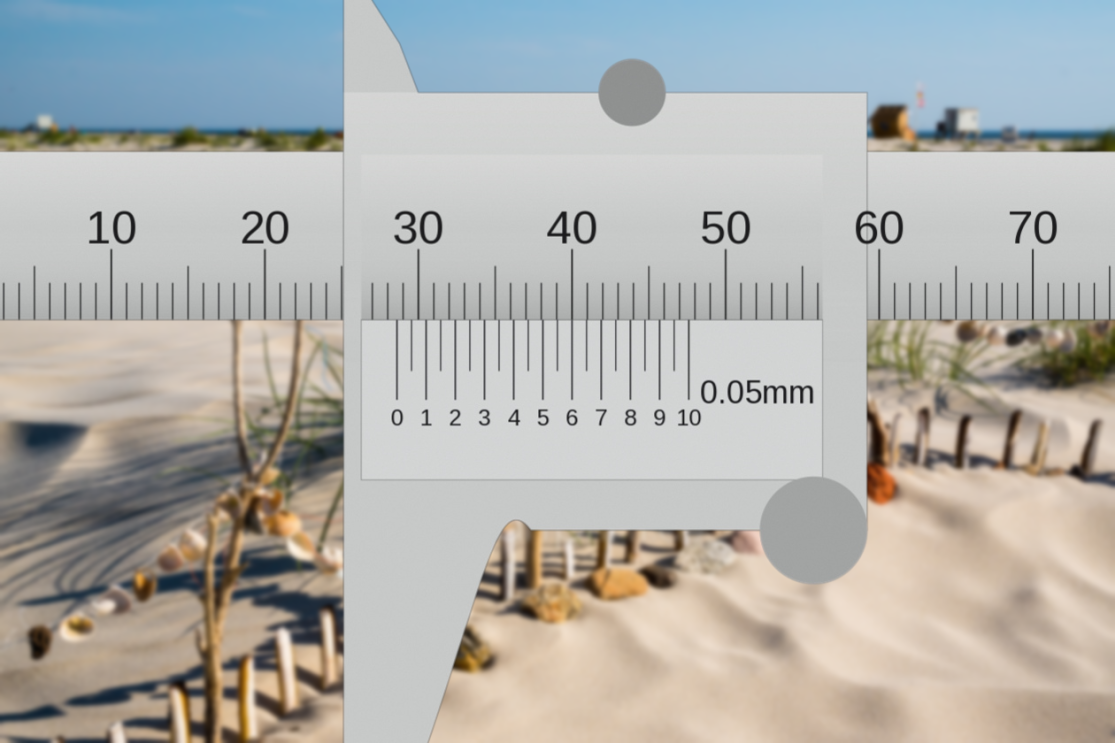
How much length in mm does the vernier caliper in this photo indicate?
28.6 mm
